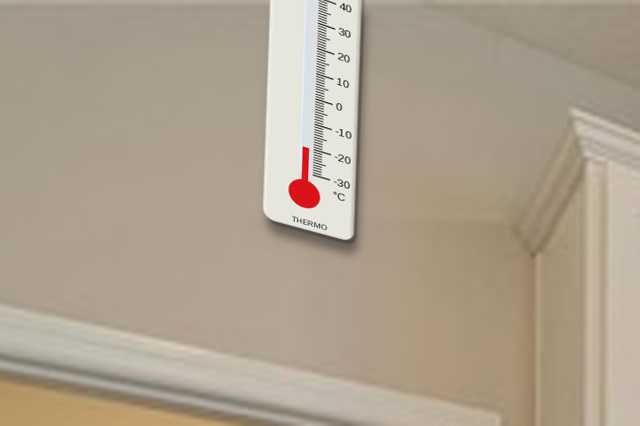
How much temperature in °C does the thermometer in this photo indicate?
-20 °C
